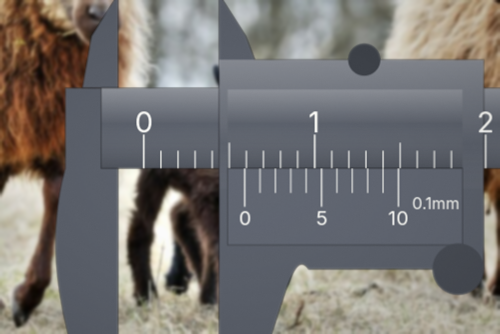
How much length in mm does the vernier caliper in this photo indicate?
5.9 mm
